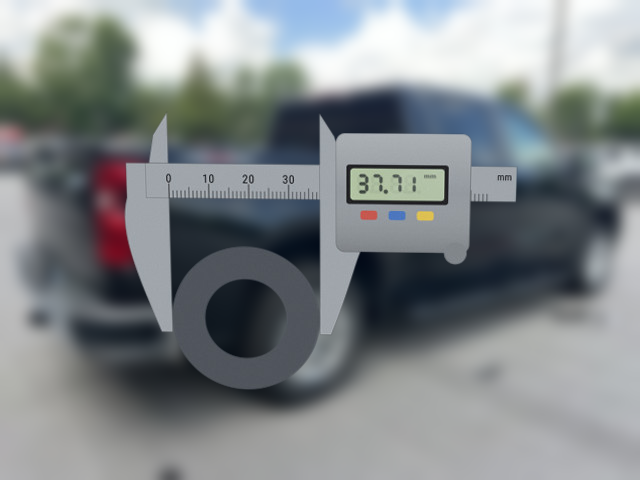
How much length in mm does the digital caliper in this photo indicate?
37.71 mm
